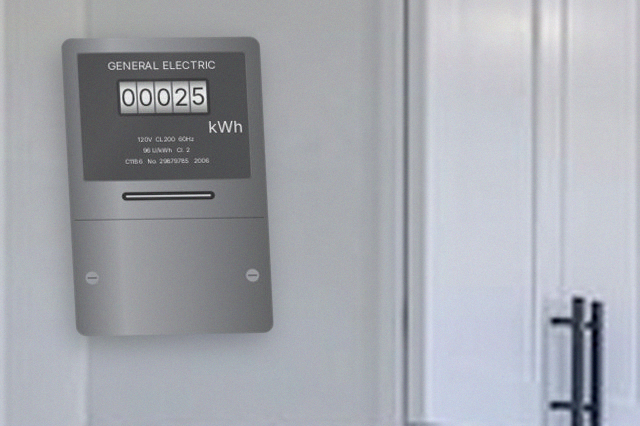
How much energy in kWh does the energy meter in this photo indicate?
25 kWh
